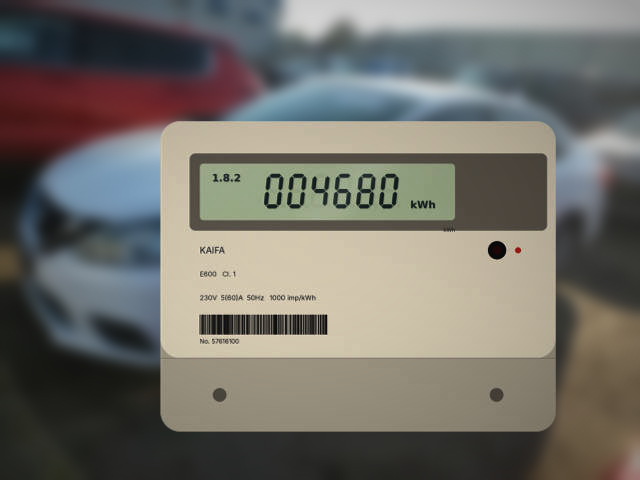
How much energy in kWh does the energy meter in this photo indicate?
4680 kWh
